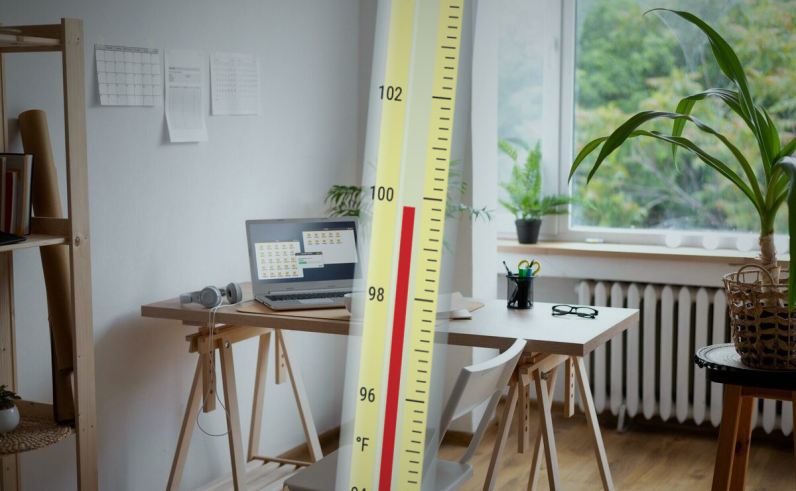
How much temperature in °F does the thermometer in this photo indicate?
99.8 °F
